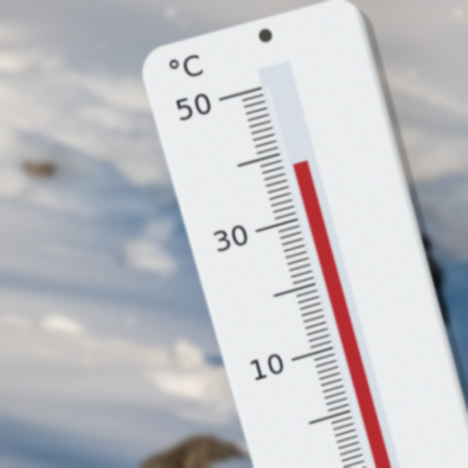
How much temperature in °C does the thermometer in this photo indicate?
38 °C
